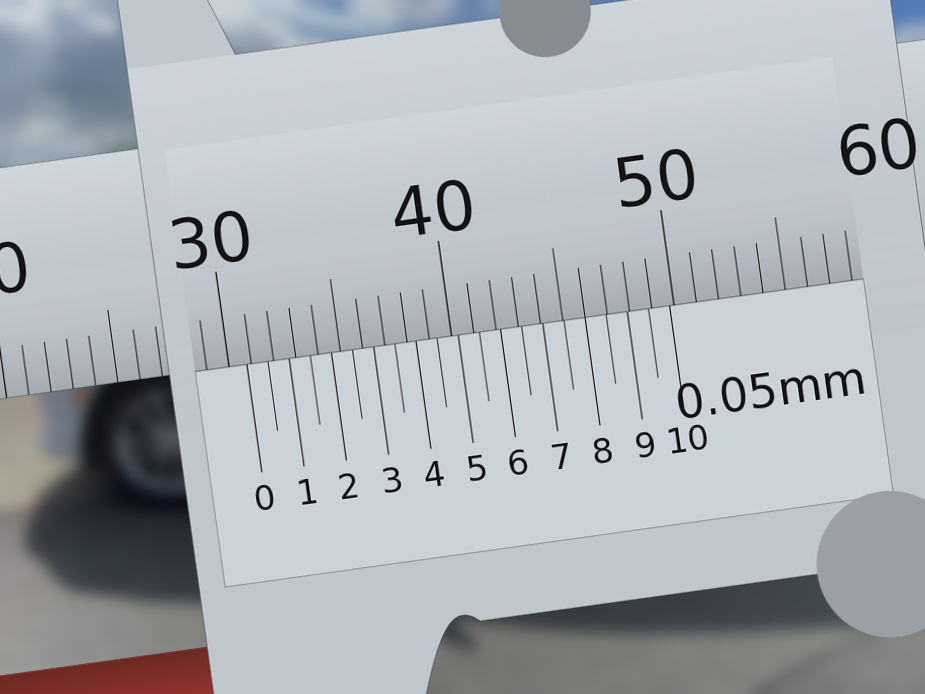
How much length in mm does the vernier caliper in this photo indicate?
30.8 mm
